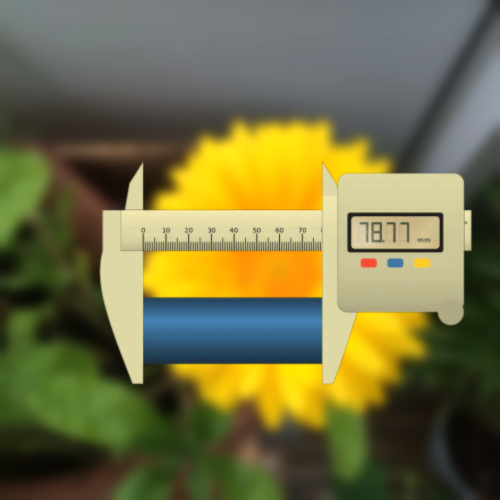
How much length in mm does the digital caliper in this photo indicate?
78.77 mm
